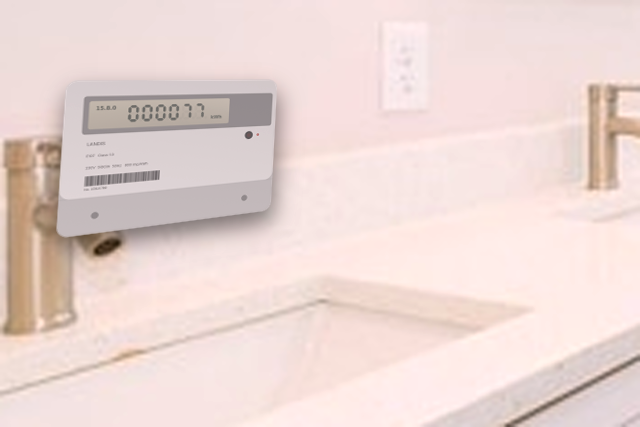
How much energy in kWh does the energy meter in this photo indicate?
77 kWh
